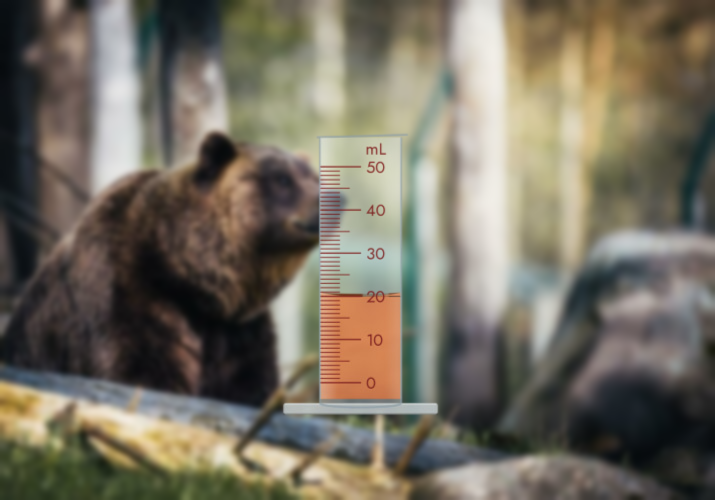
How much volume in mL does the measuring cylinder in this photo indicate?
20 mL
